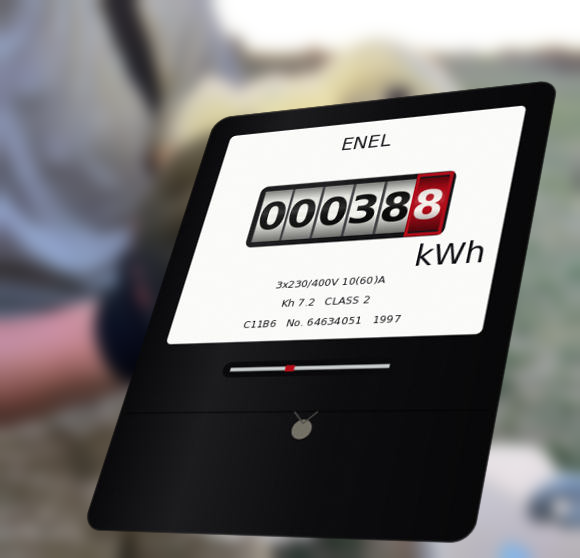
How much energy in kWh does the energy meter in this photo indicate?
38.8 kWh
